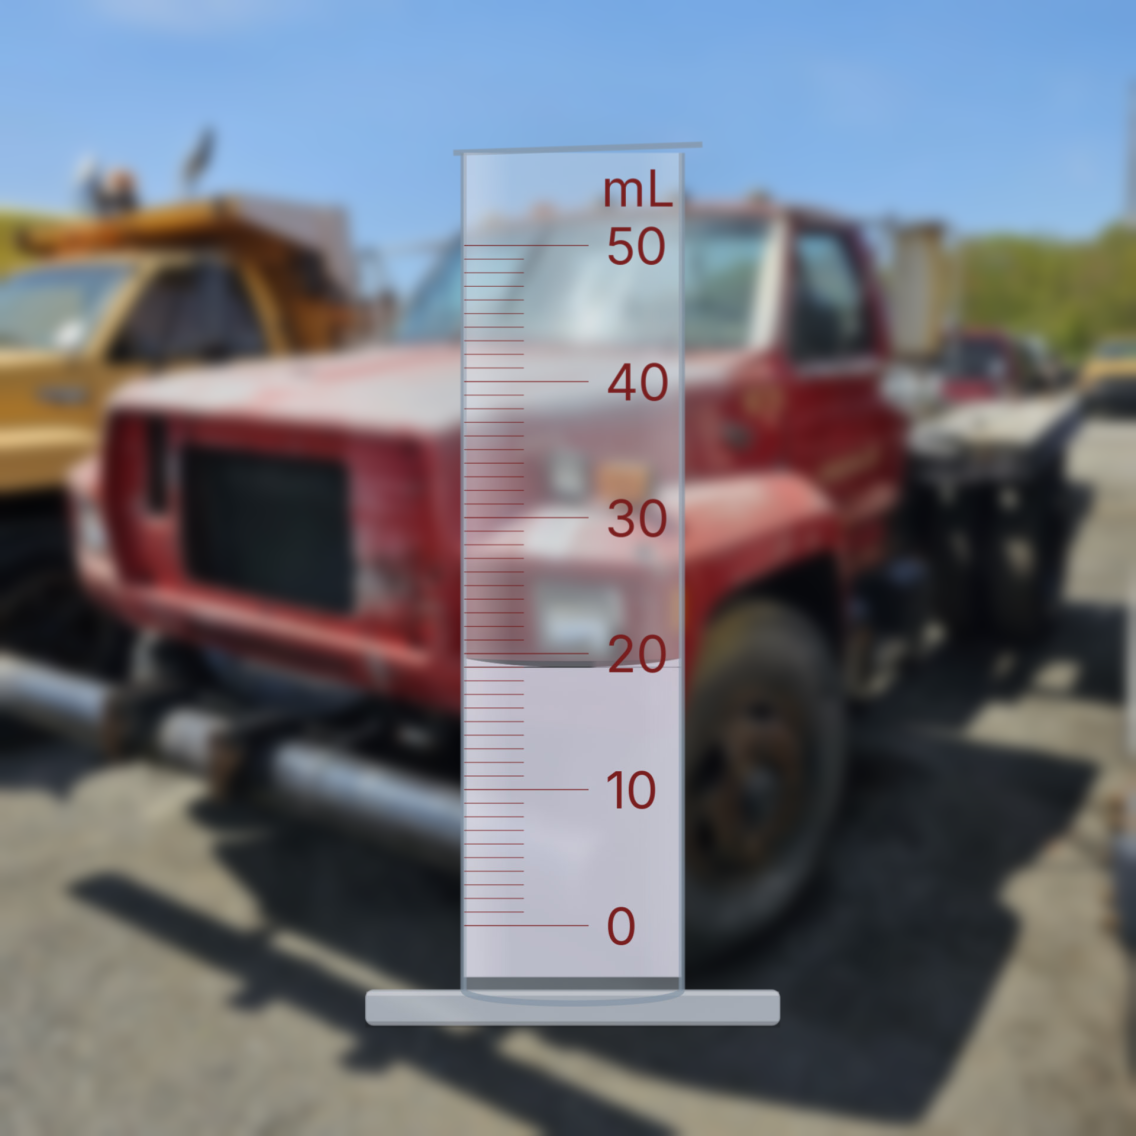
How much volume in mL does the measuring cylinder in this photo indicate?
19 mL
